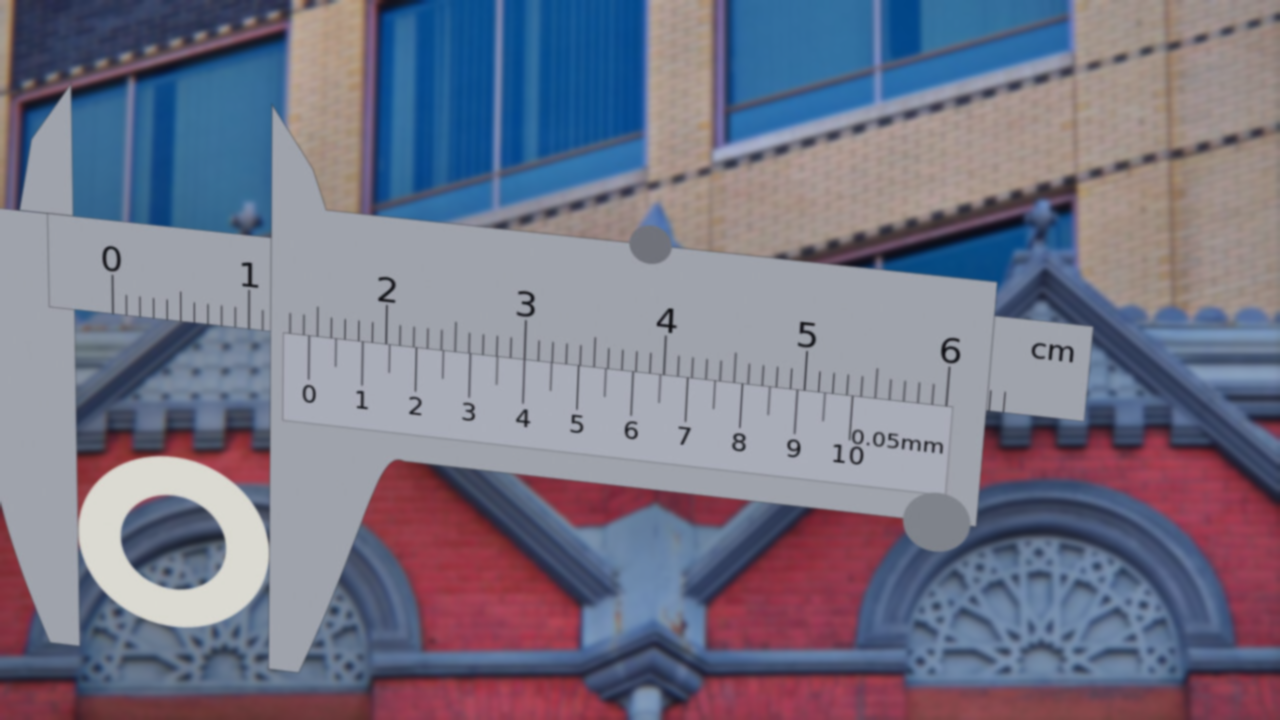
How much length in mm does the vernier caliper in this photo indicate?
14.4 mm
